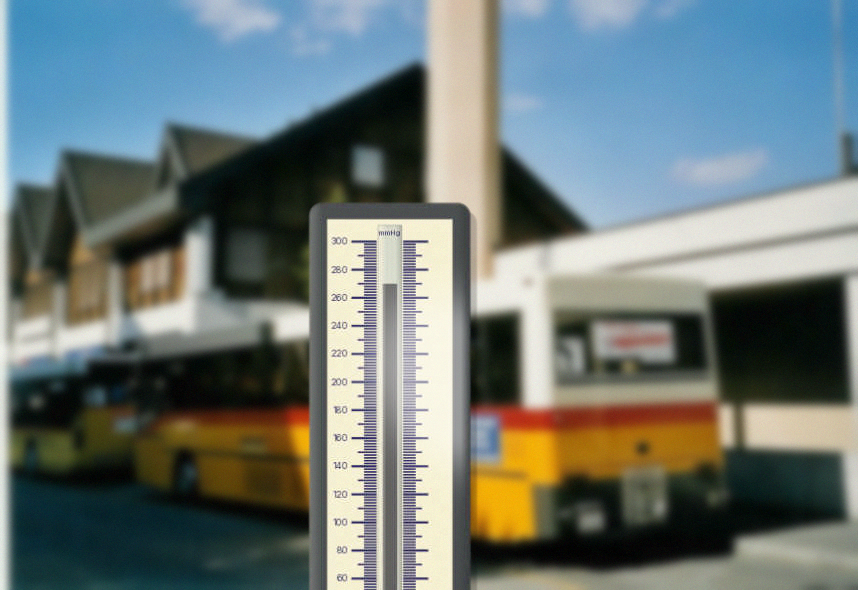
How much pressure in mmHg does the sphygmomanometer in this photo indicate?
270 mmHg
